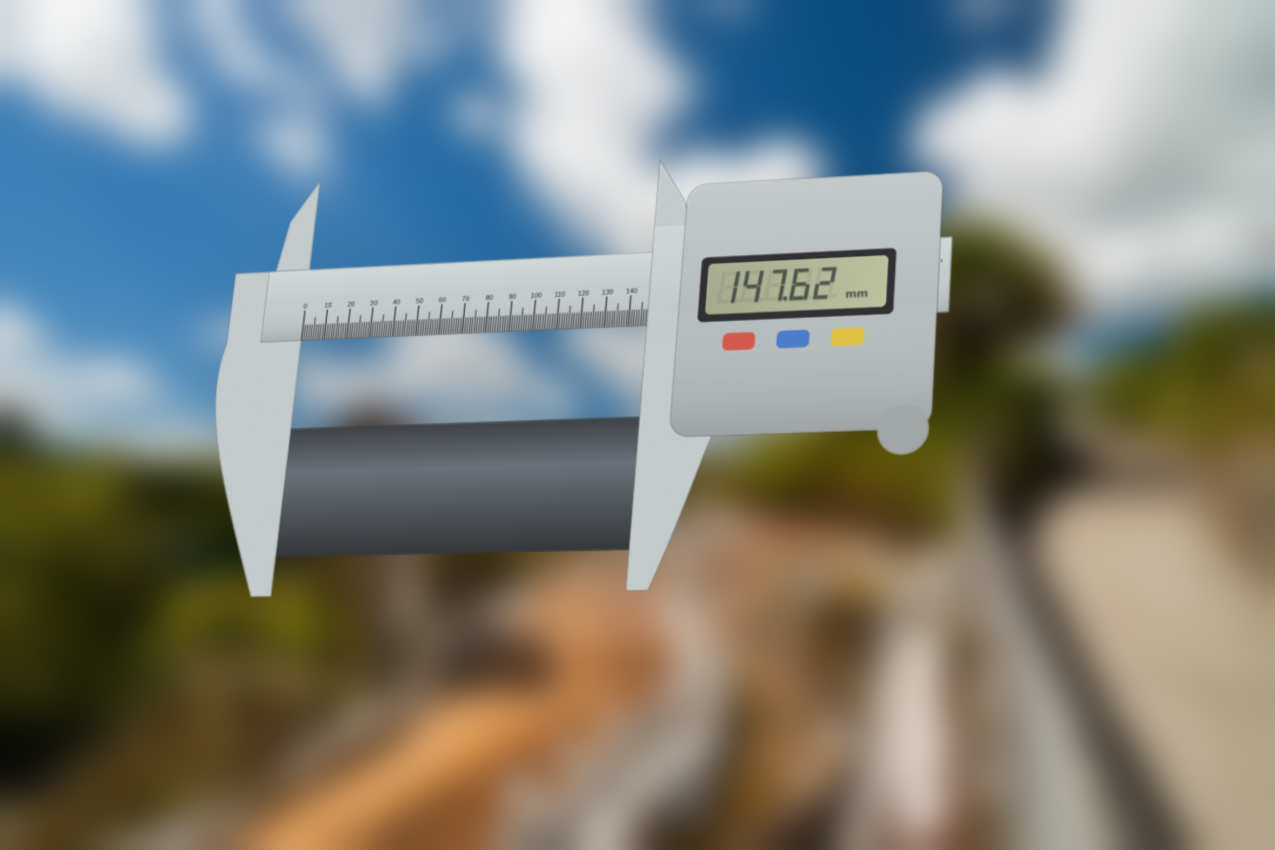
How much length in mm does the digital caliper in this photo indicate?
147.62 mm
